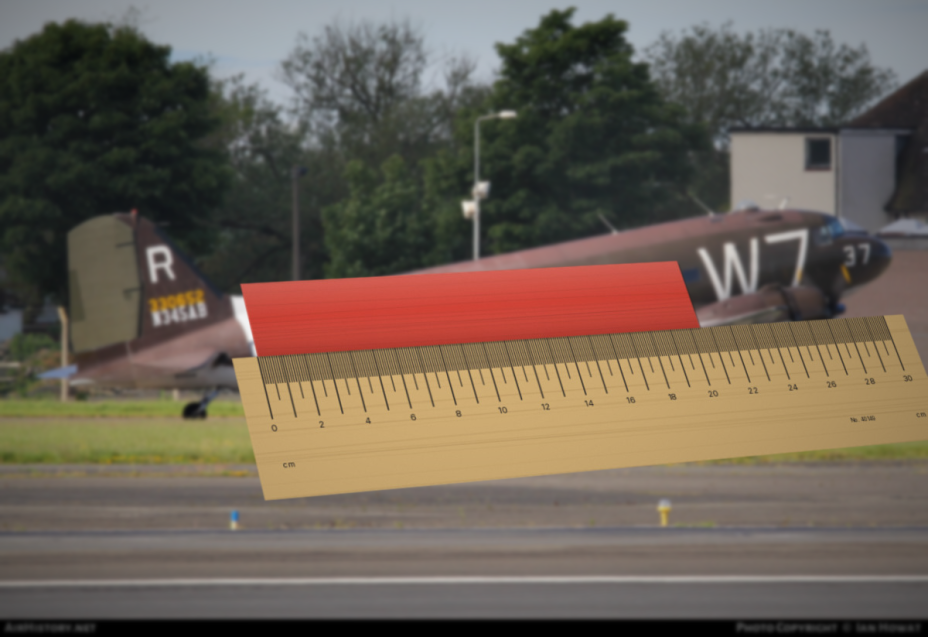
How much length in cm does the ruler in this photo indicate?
20.5 cm
